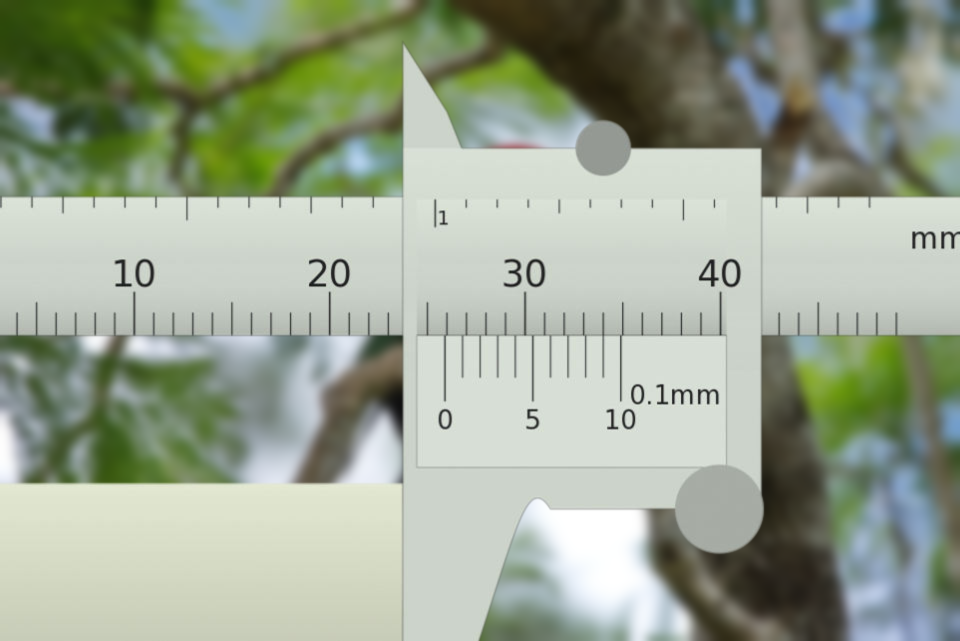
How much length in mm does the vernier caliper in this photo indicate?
25.9 mm
